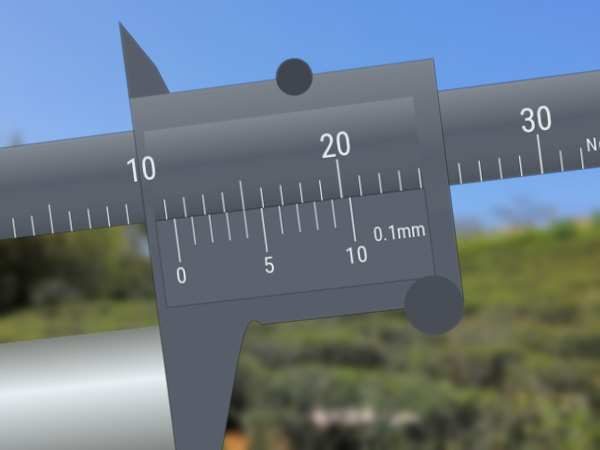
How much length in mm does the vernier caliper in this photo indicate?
11.4 mm
